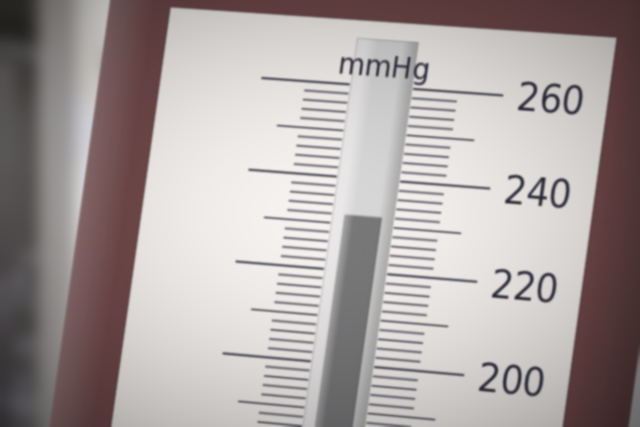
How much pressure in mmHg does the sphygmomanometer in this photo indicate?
232 mmHg
